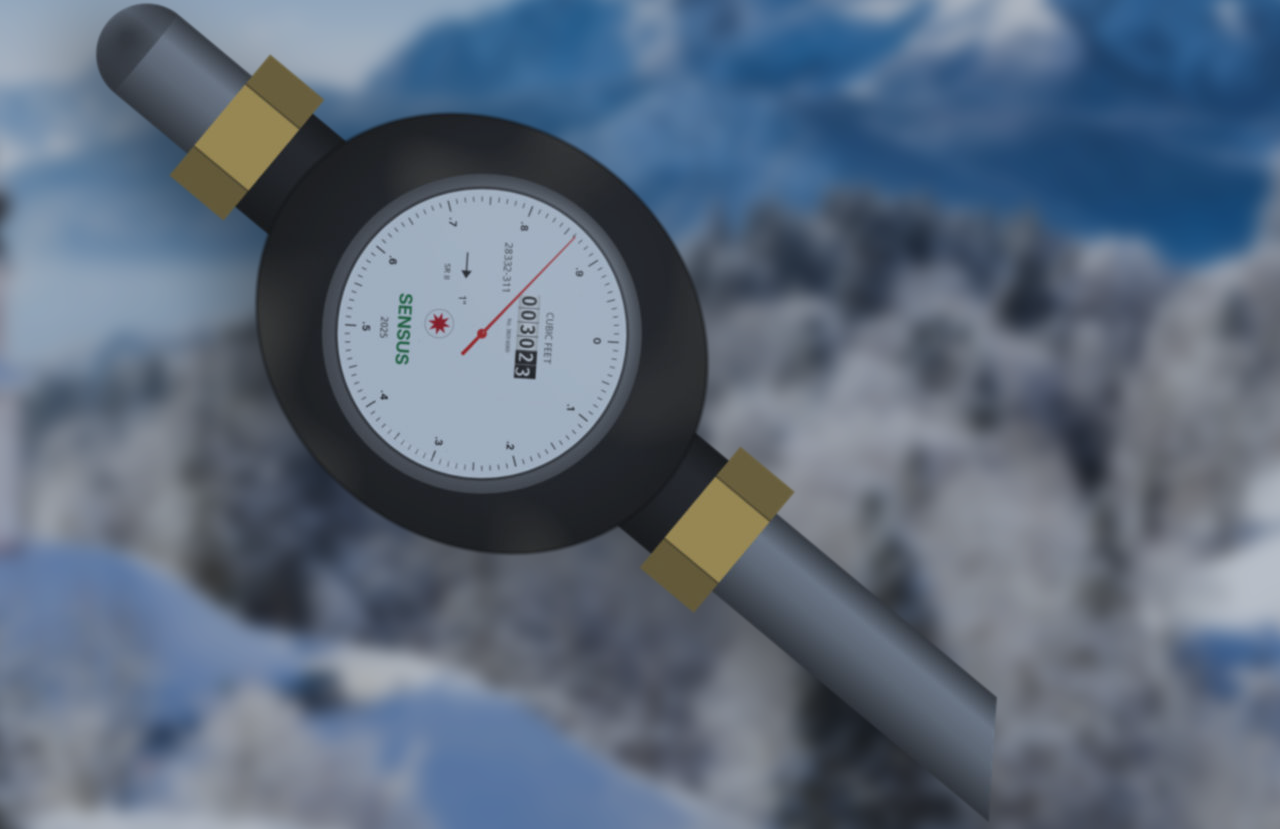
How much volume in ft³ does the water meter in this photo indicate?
3022.86 ft³
